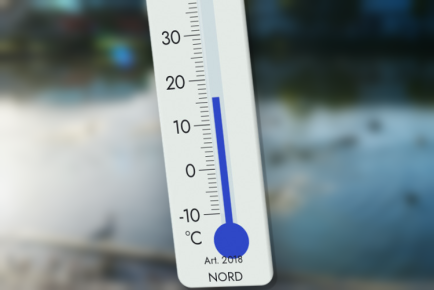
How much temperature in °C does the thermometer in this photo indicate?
16 °C
